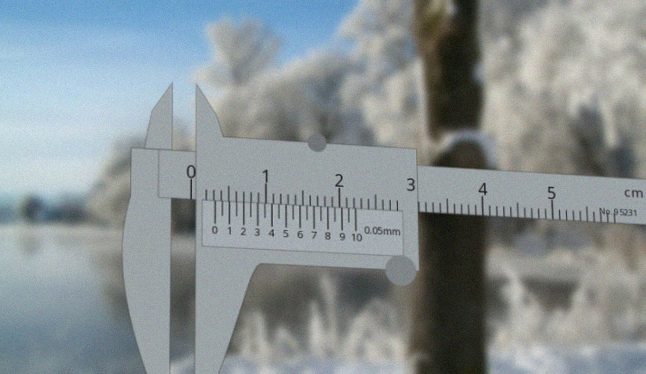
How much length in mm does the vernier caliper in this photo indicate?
3.2 mm
